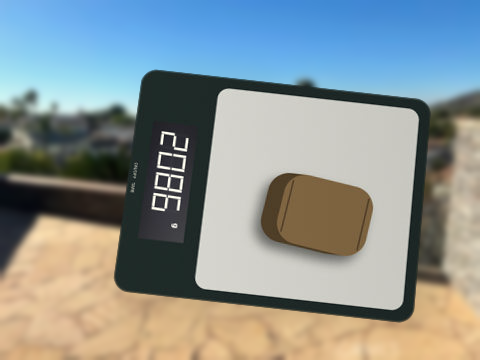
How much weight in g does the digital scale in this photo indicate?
2086 g
